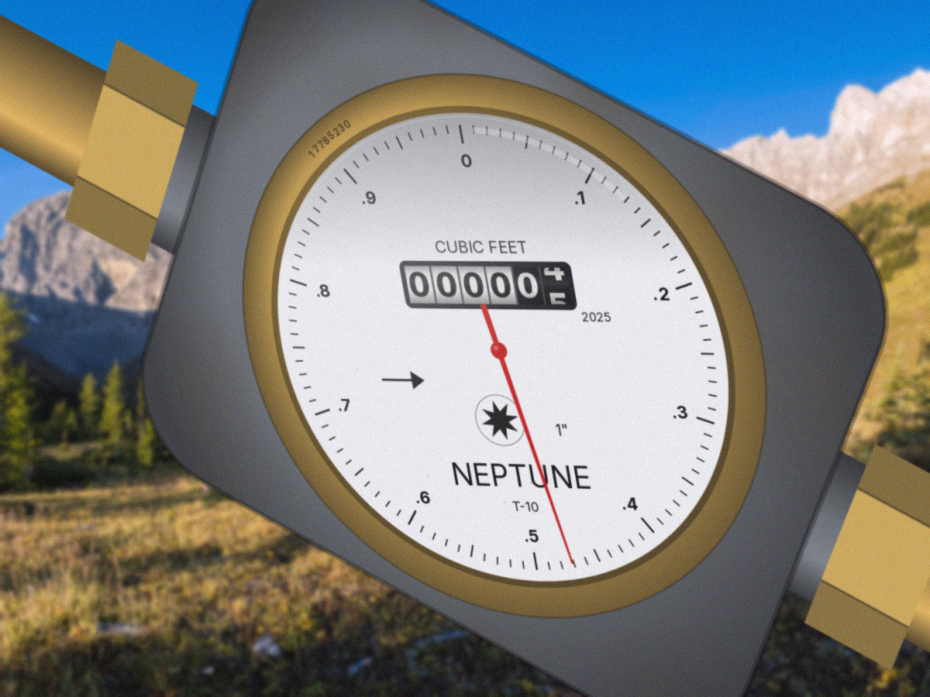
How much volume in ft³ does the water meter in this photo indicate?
4.47 ft³
